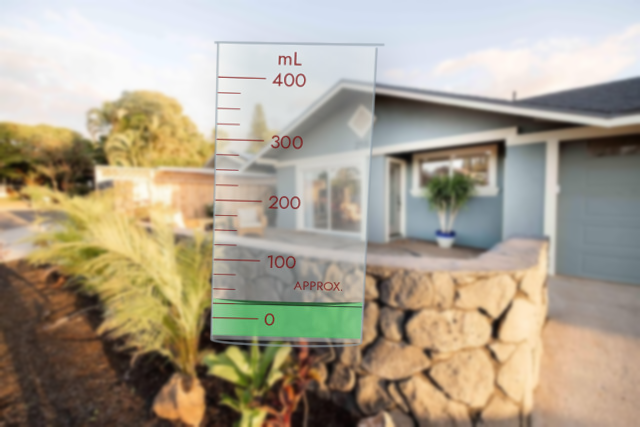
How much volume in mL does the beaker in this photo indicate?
25 mL
